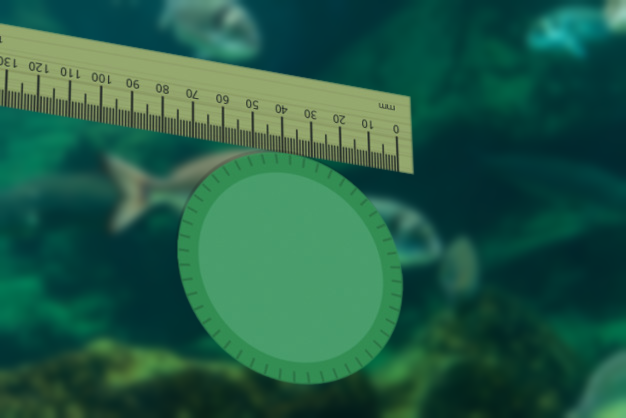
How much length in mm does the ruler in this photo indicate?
75 mm
